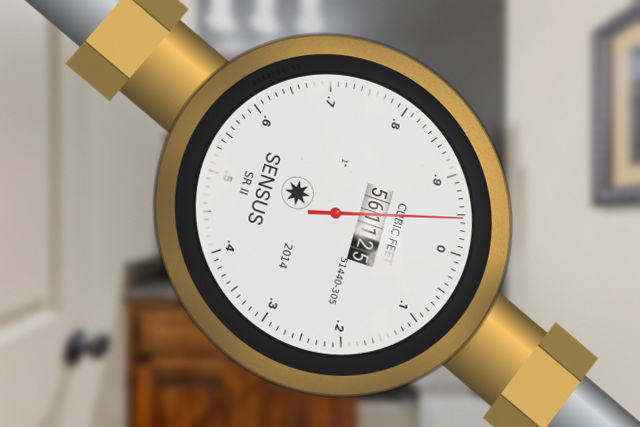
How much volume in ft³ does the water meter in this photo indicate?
561124.95 ft³
